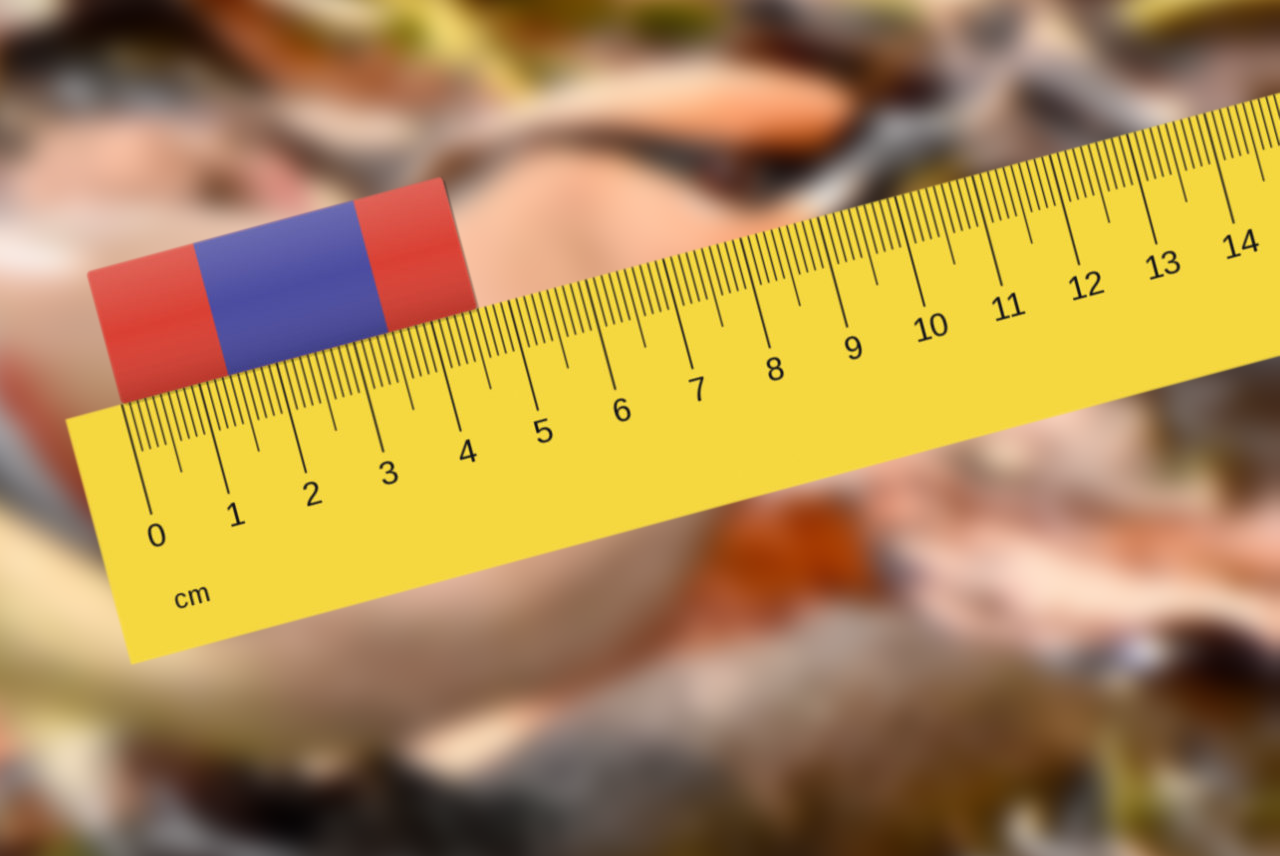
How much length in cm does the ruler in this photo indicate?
4.6 cm
